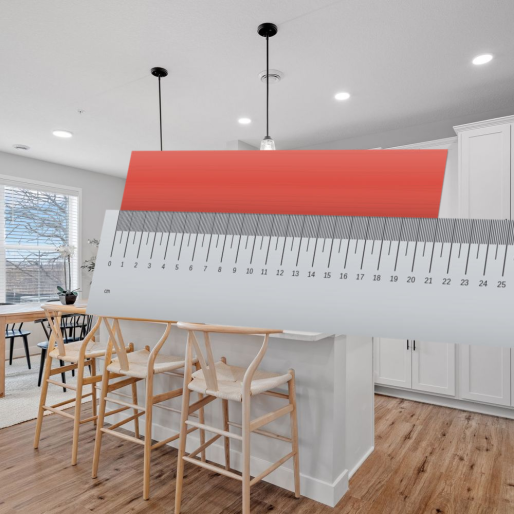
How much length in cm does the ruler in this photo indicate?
21 cm
